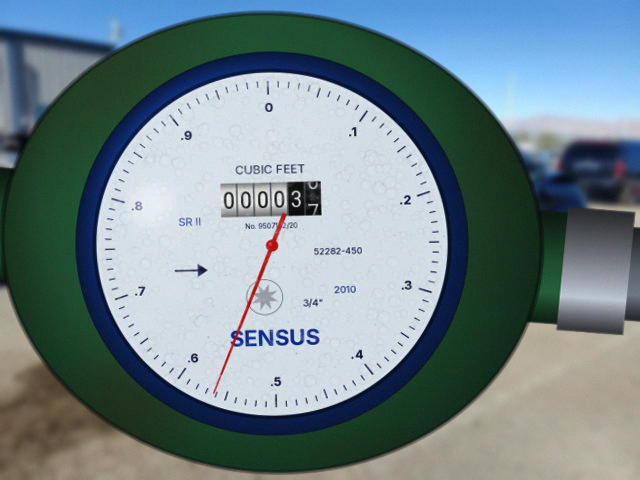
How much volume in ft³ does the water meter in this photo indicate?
36.56 ft³
